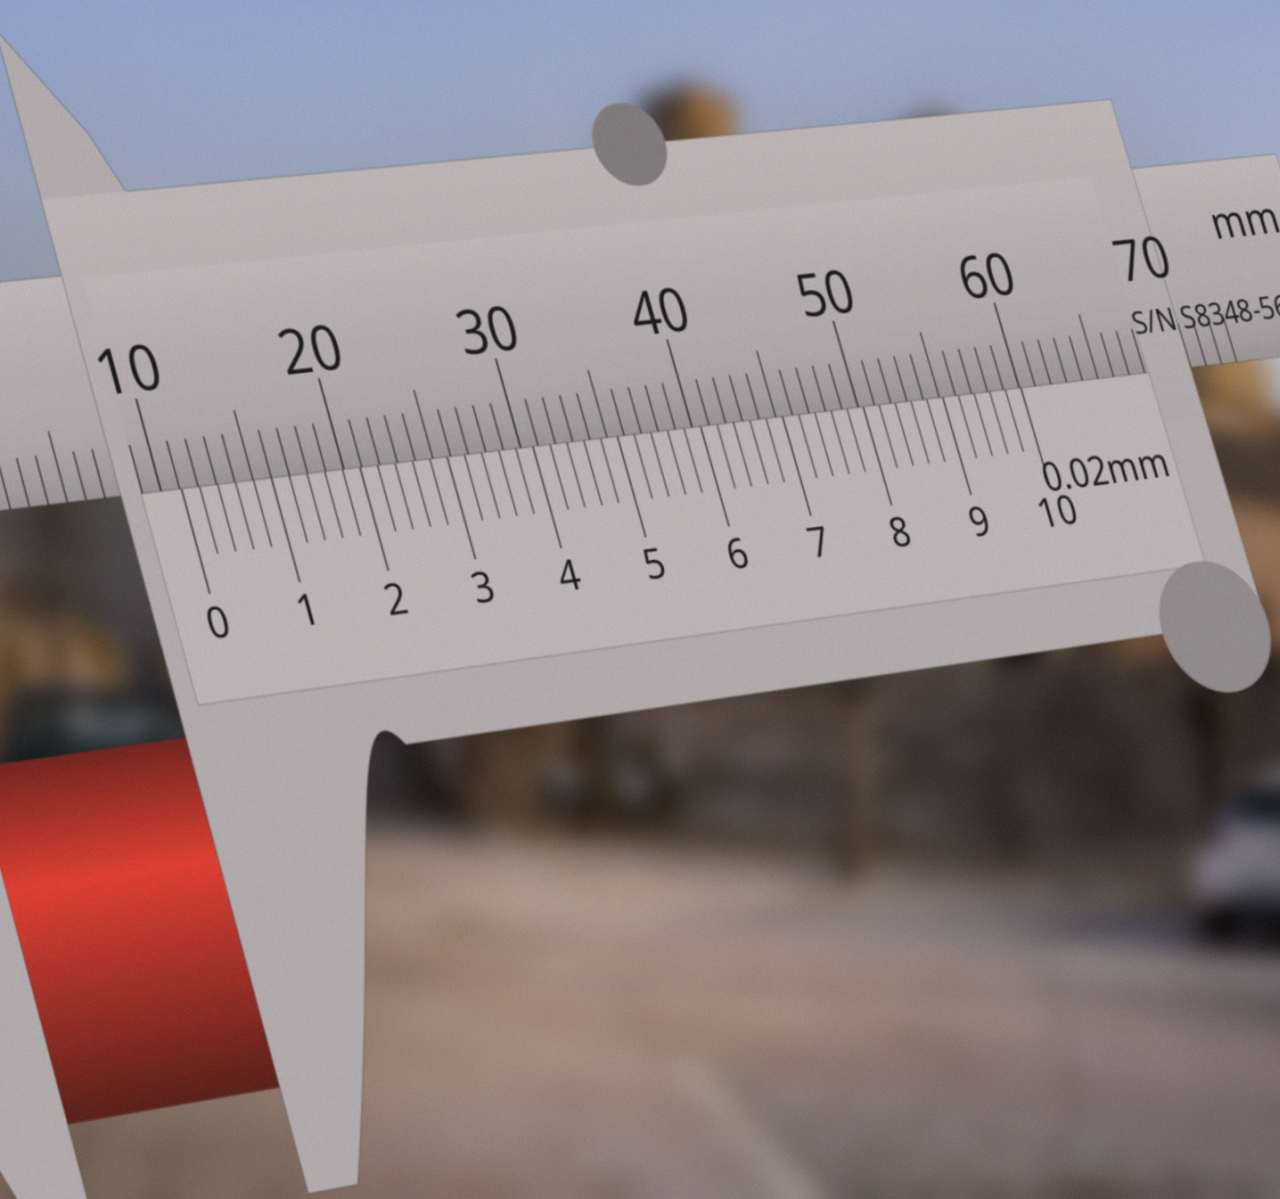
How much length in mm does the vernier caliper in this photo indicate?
11.1 mm
